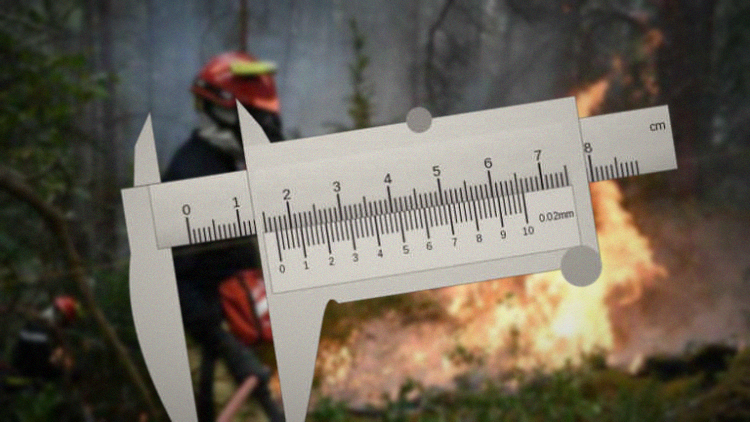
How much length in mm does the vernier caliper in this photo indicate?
17.0 mm
